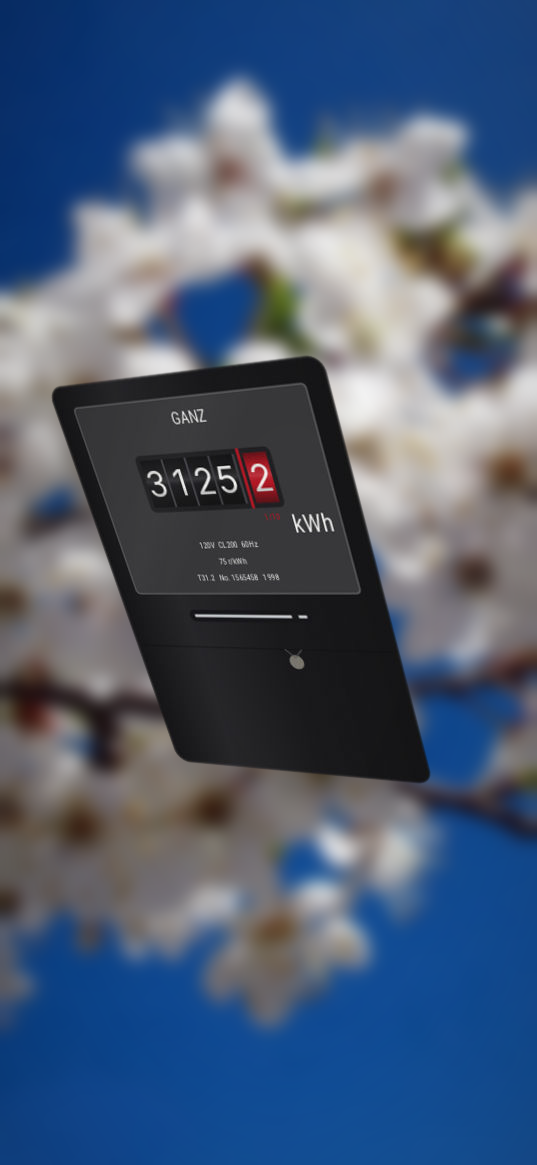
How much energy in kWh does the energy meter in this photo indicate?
3125.2 kWh
